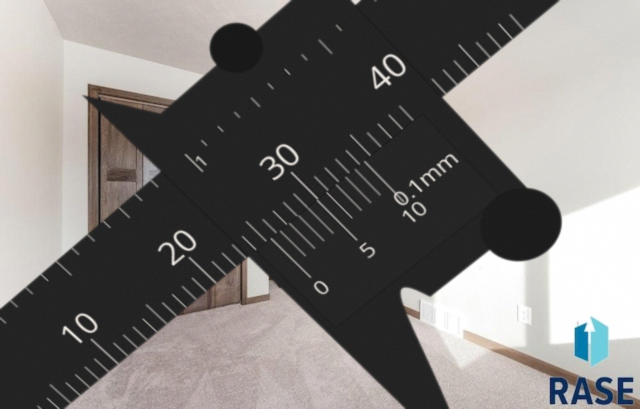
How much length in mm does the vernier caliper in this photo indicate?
25.4 mm
